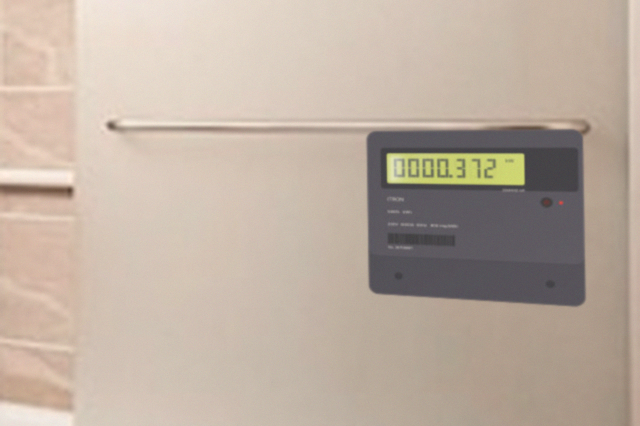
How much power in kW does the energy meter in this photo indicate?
0.372 kW
